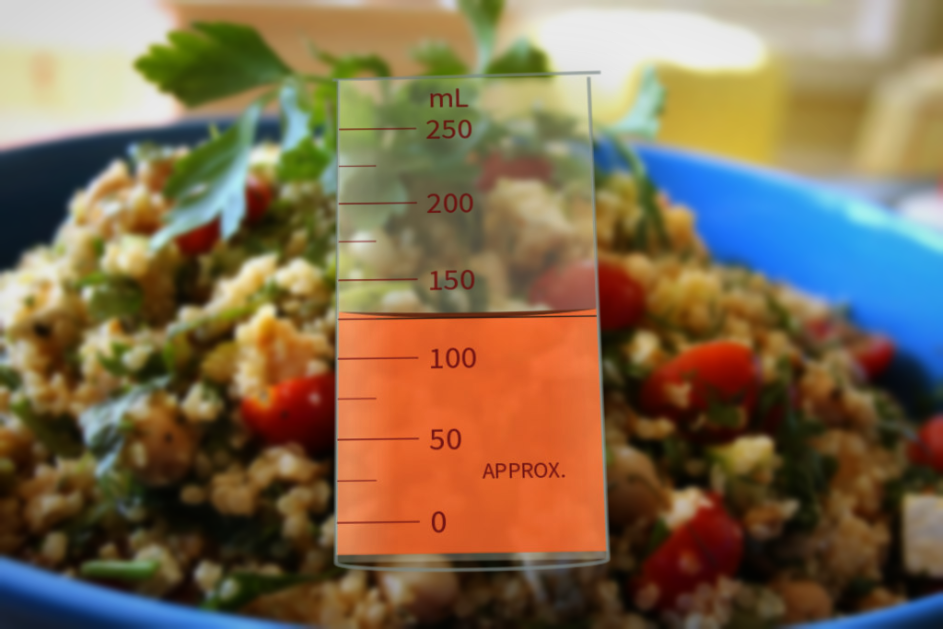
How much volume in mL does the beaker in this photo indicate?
125 mL
